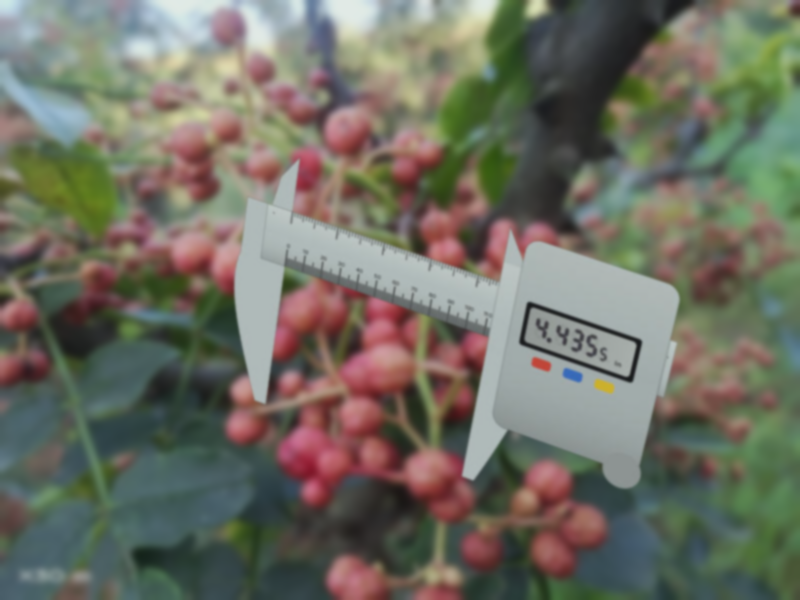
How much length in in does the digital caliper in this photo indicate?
4.4355 in
